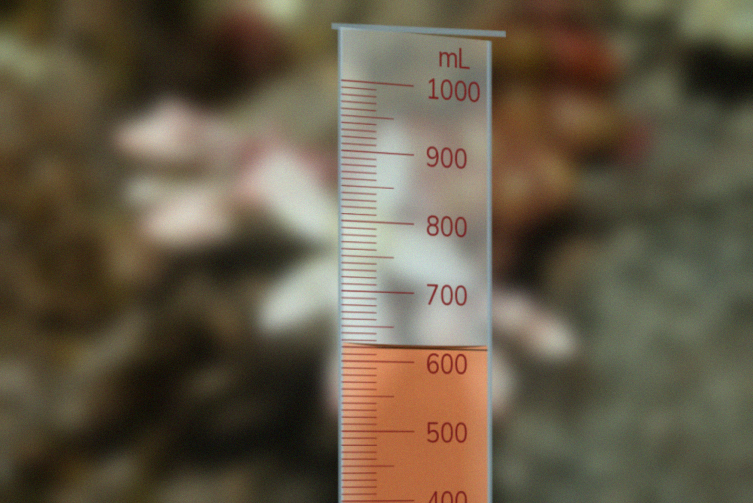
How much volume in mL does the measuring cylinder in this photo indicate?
620 mL
